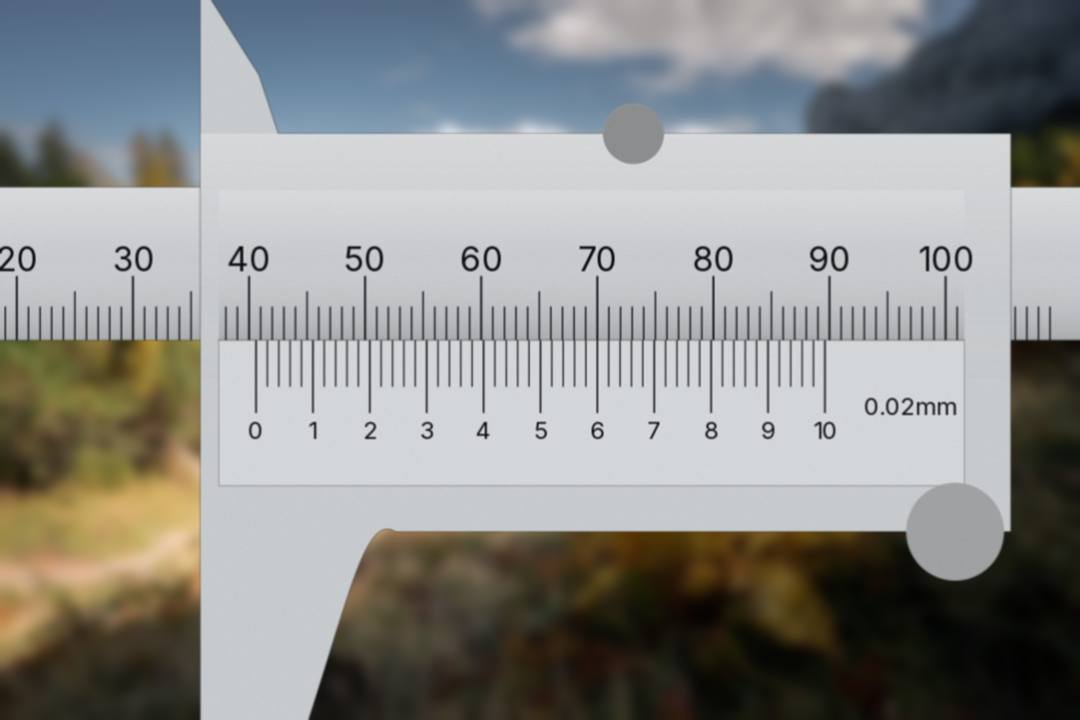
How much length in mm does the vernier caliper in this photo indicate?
40.6 mm
